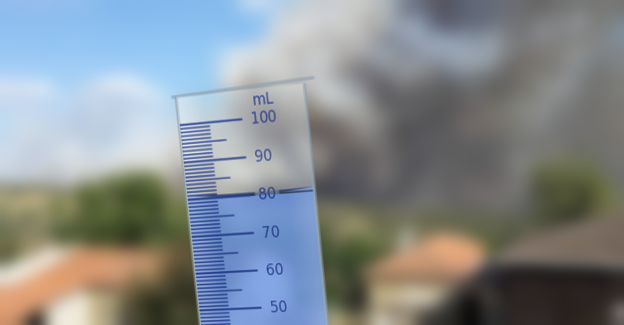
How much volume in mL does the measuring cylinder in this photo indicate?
80 mL
